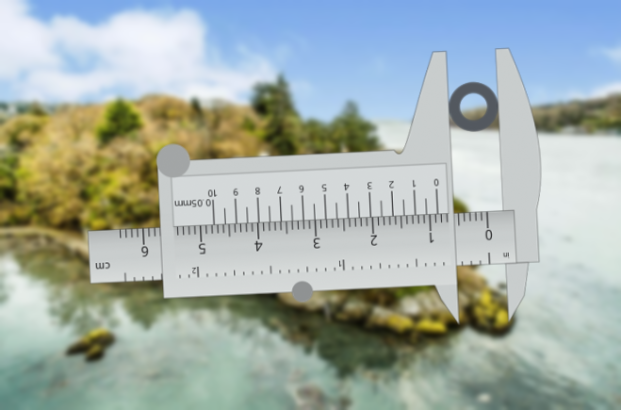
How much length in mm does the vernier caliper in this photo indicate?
8.6 mm
